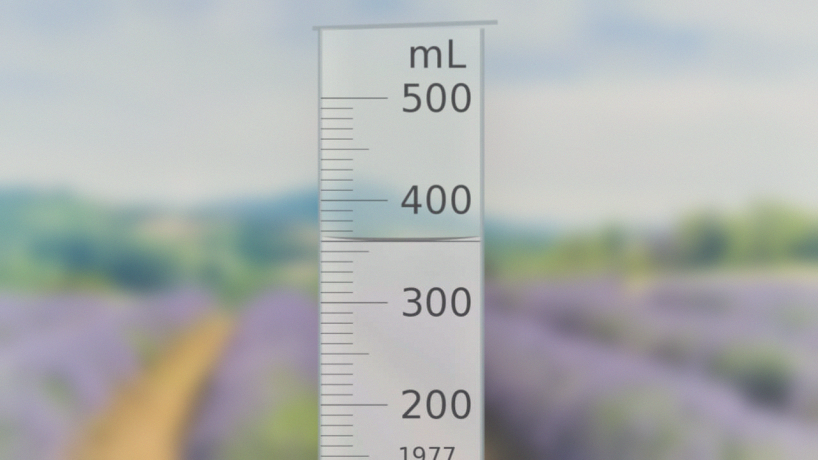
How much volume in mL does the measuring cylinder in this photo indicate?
360 mL
